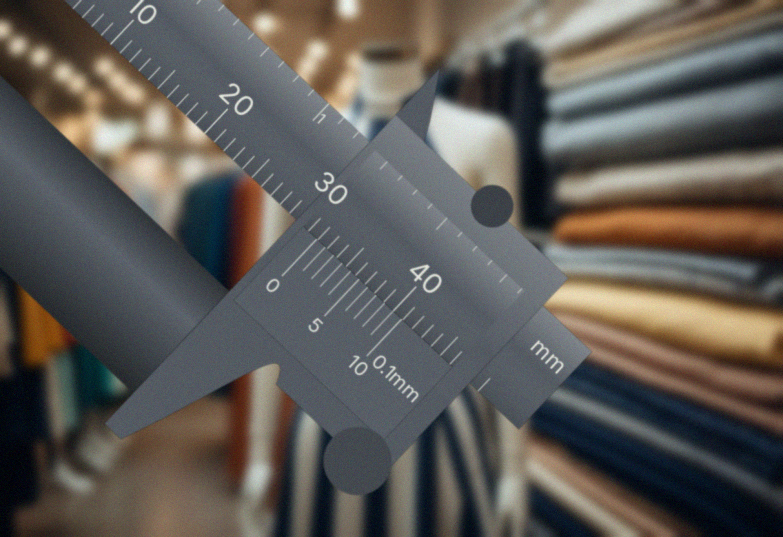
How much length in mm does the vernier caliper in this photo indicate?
31.9 mm
